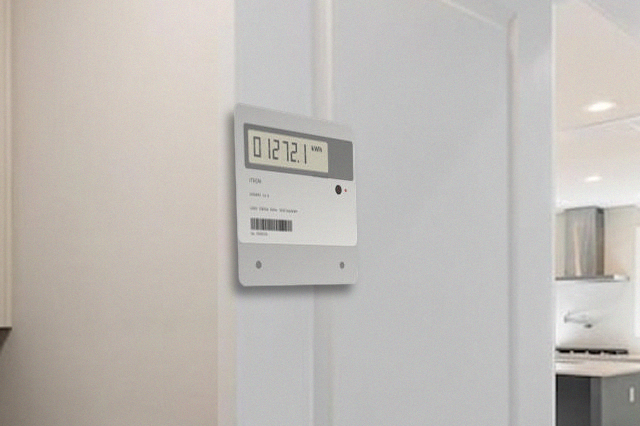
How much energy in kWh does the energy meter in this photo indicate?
1272.1 kWh
